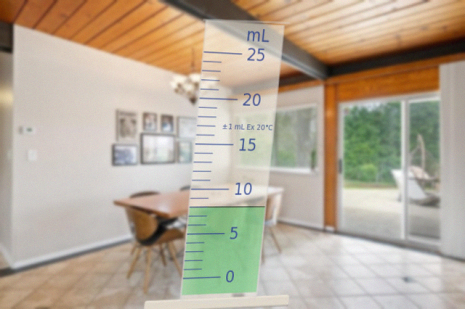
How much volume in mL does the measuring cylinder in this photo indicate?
8 mL
